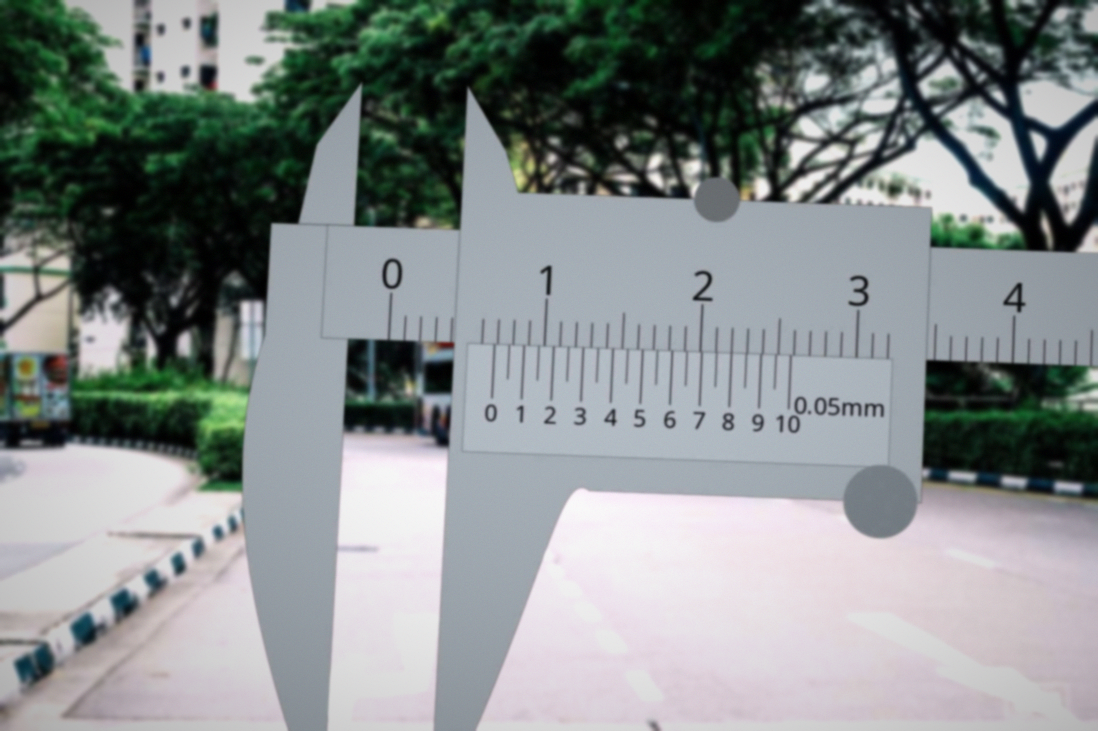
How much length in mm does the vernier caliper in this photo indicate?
6.8 mm
